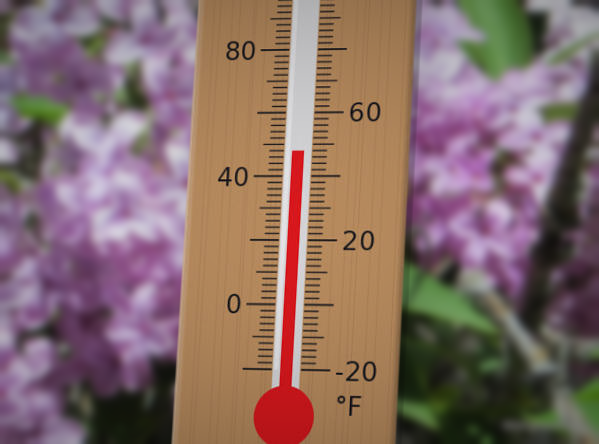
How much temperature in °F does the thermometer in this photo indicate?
48 °F
